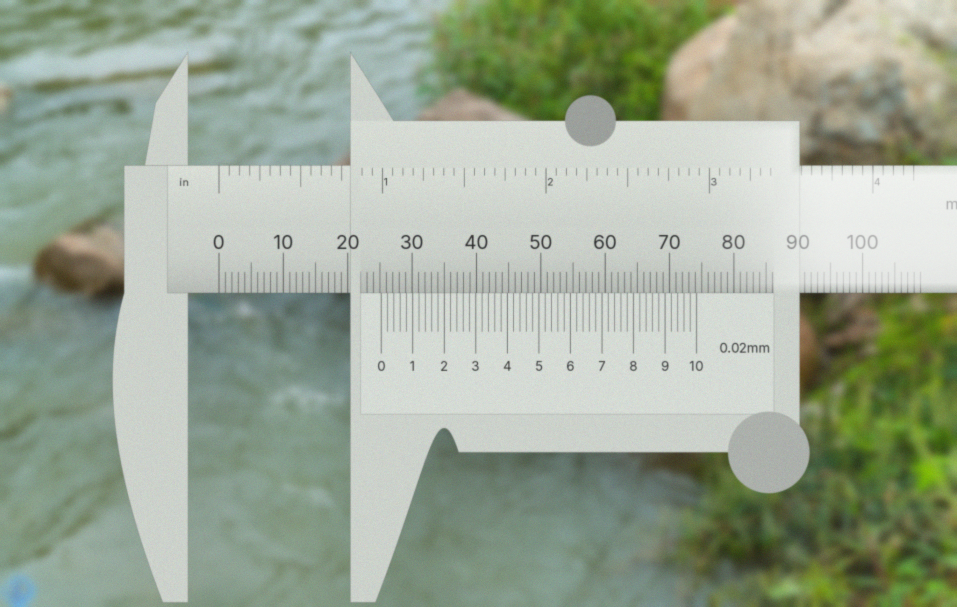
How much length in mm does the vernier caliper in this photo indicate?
25.2 mm
